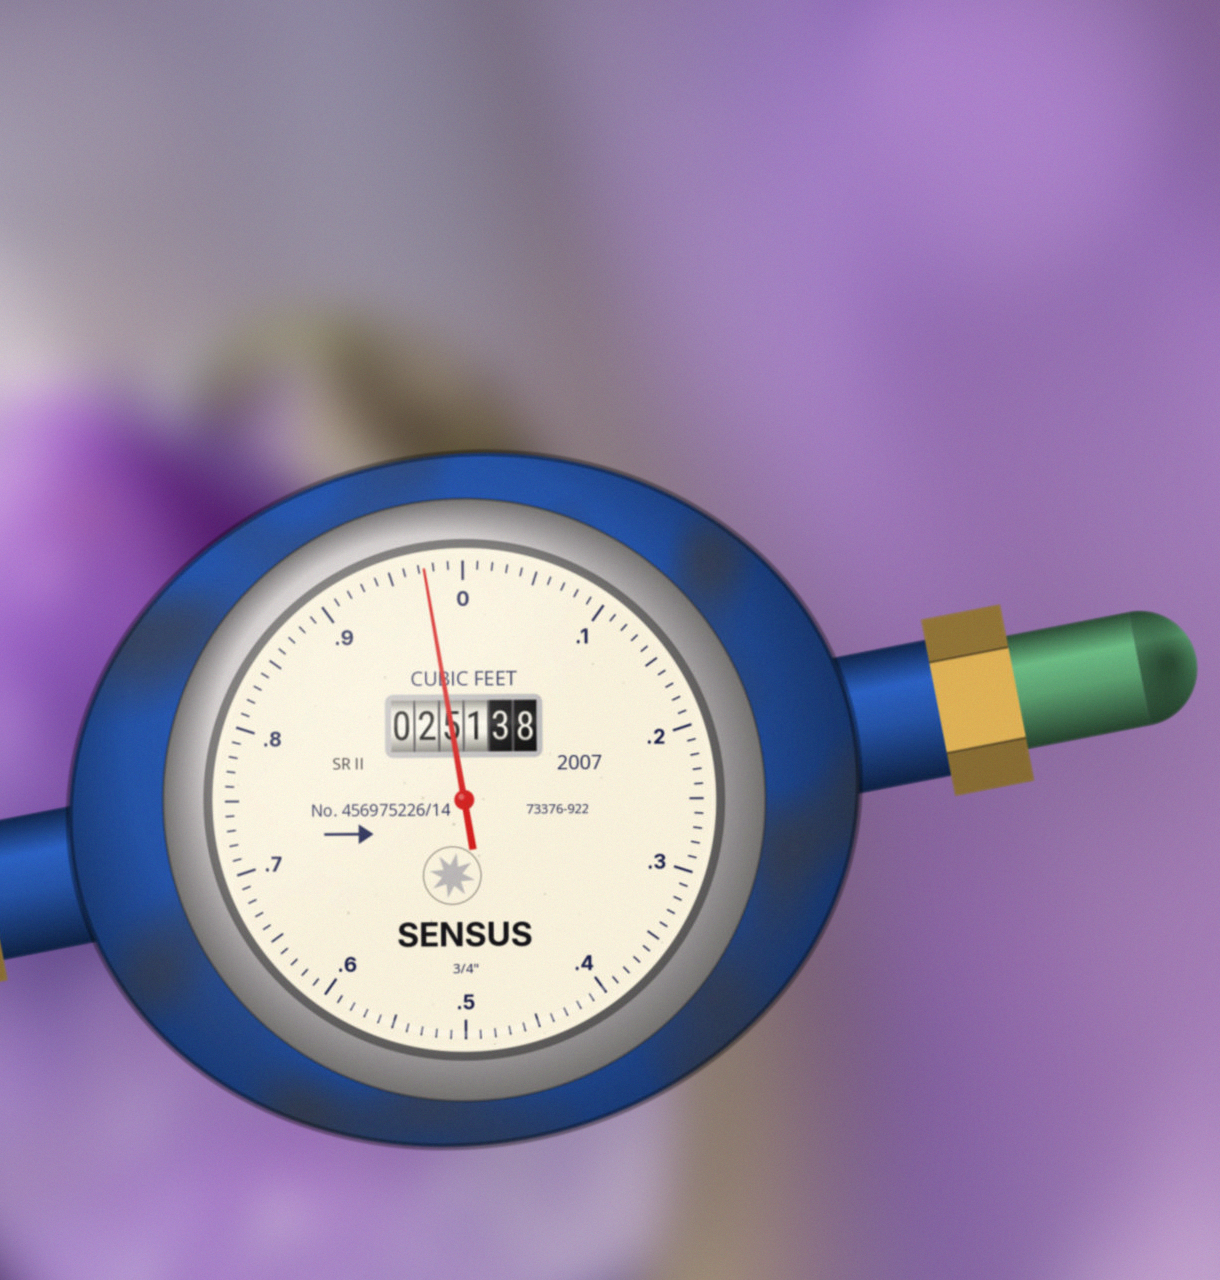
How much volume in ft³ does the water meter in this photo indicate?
25137.97 ft³
